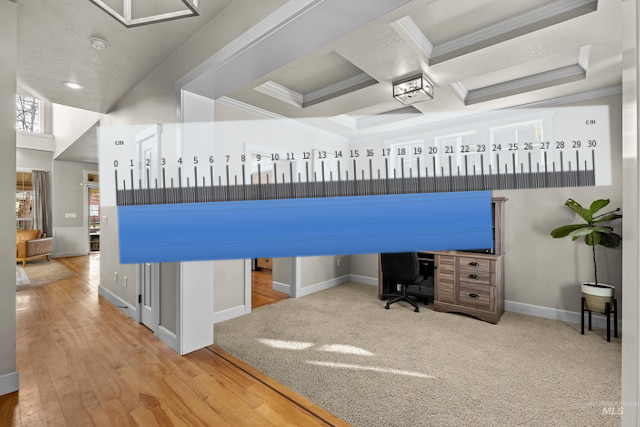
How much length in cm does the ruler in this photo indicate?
23.5 cm
